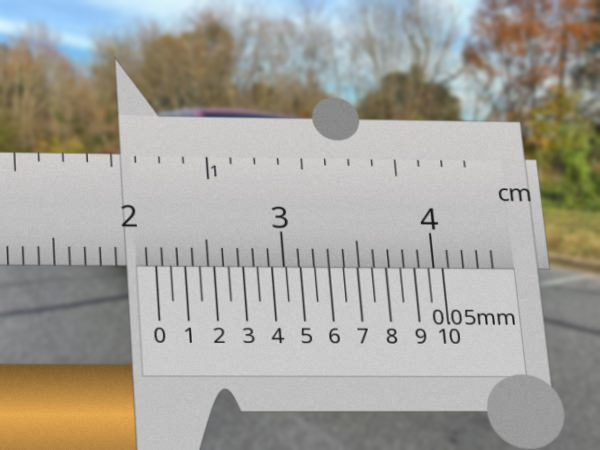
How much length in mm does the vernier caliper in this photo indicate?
21.6 mm
